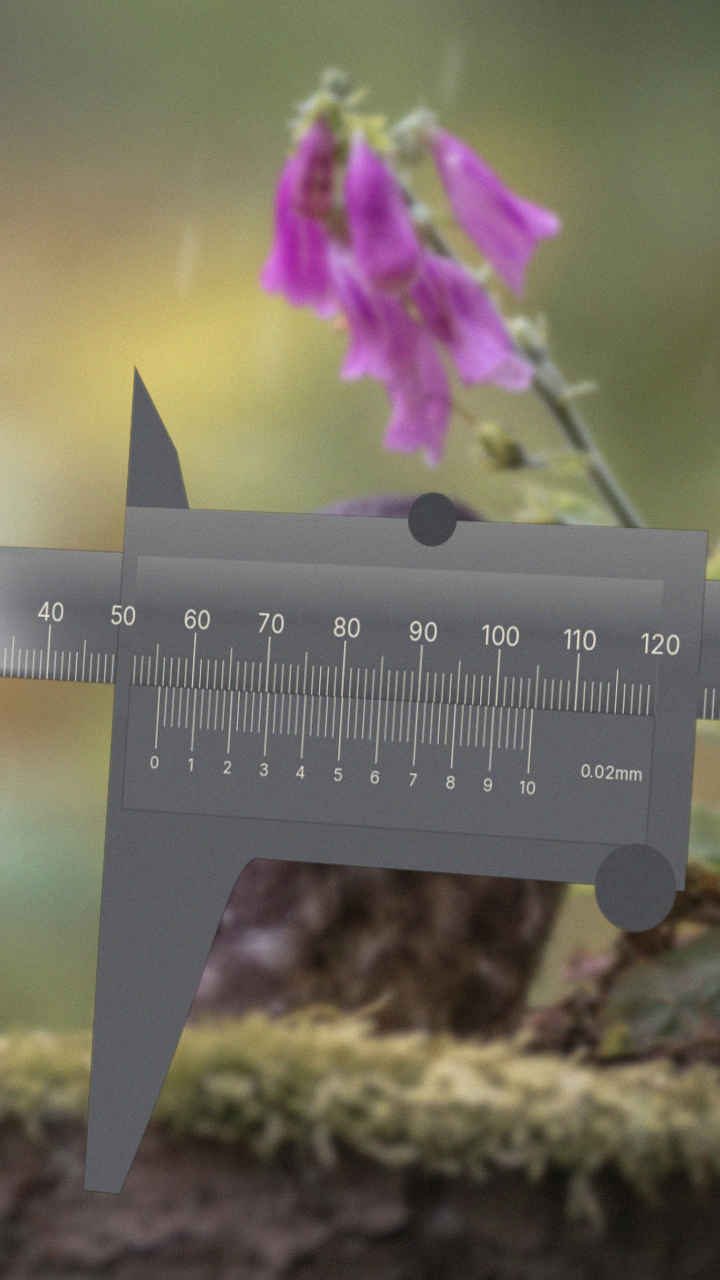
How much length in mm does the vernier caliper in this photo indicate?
55.6 mm
